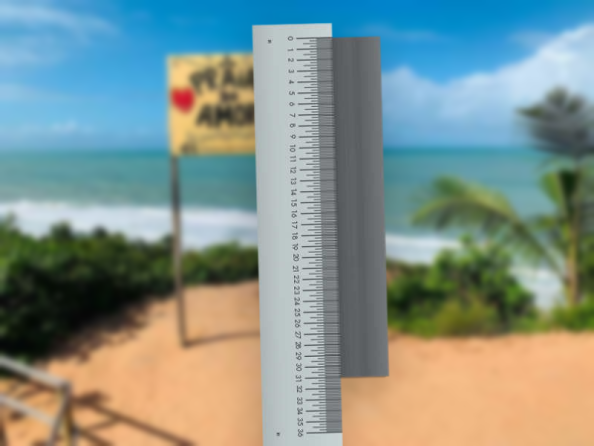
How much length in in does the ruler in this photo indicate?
31 in
